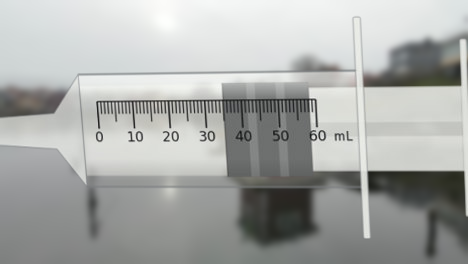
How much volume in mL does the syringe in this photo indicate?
35 mL
